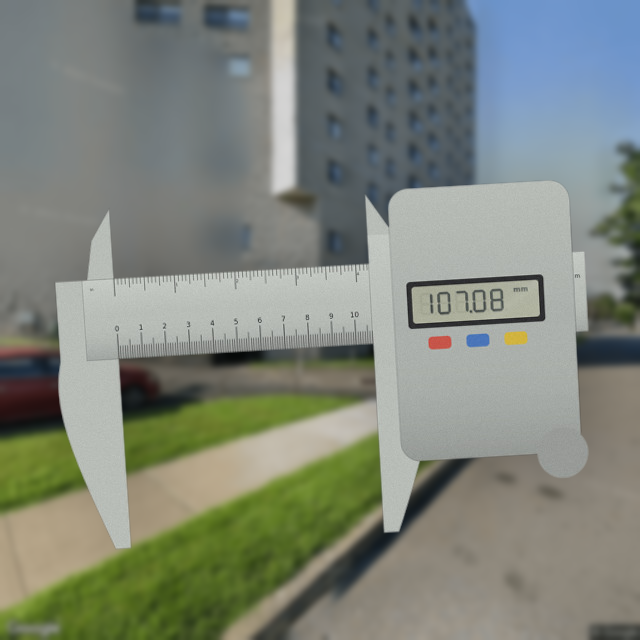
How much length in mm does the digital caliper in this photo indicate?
107.08 mm
